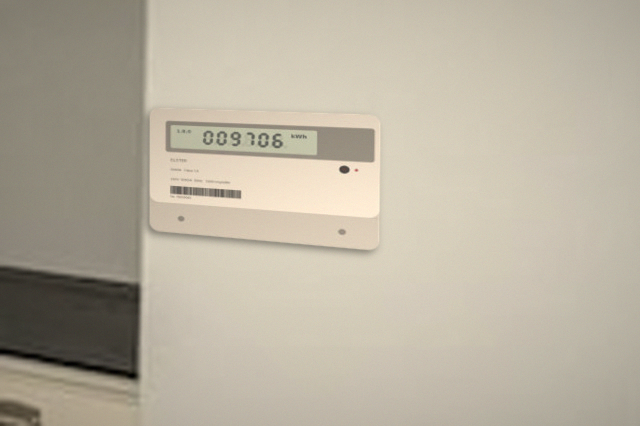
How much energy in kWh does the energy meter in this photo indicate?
9706 kWh
